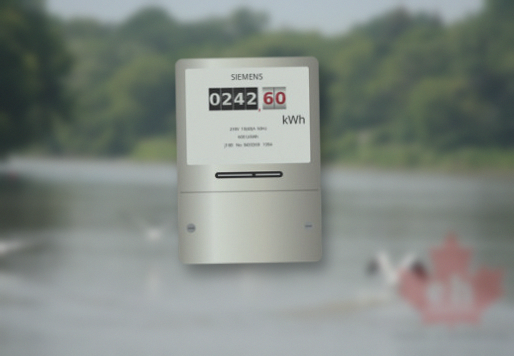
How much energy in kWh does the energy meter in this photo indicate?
242.60 kWh
